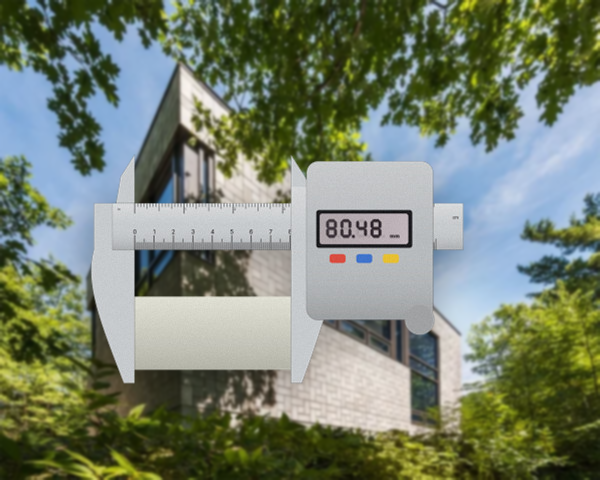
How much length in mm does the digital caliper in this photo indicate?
80.48 mm
